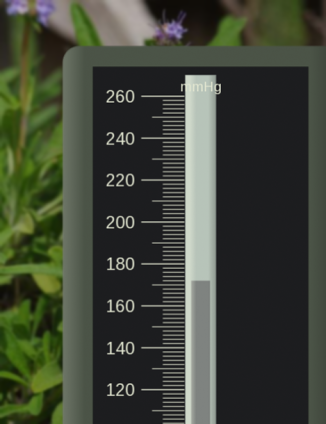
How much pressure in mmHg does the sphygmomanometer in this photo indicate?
172 mmHg
